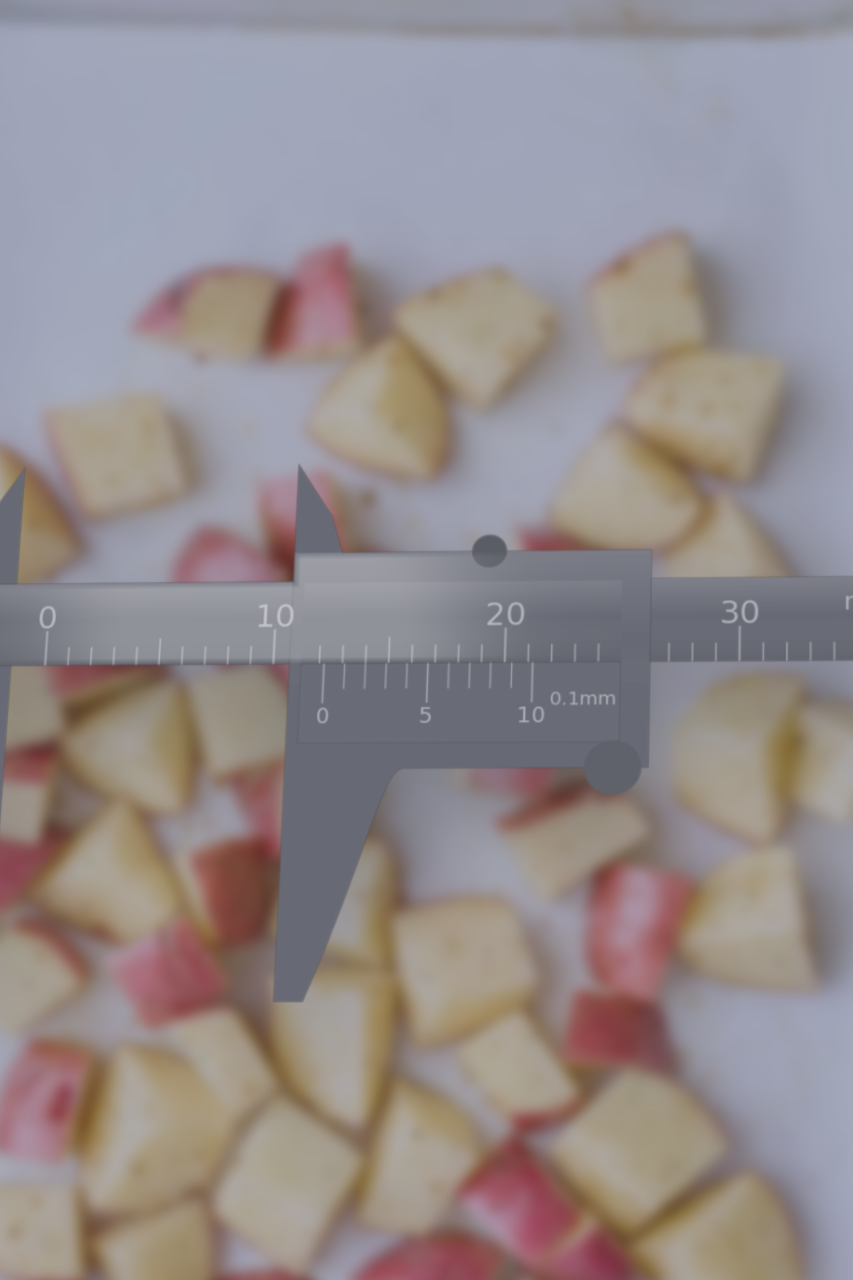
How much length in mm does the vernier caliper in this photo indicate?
12.2 mm
